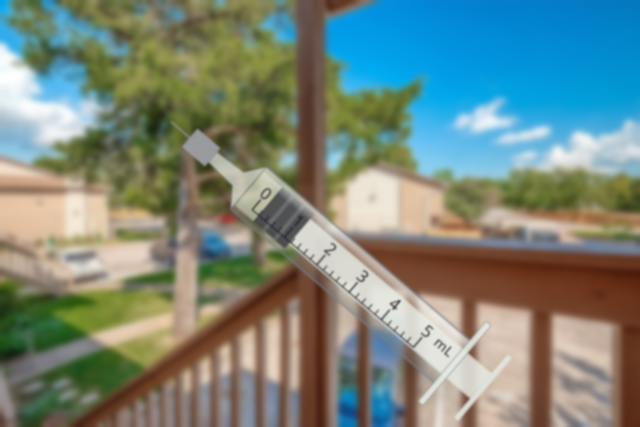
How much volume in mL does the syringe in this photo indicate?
0.2 mL
